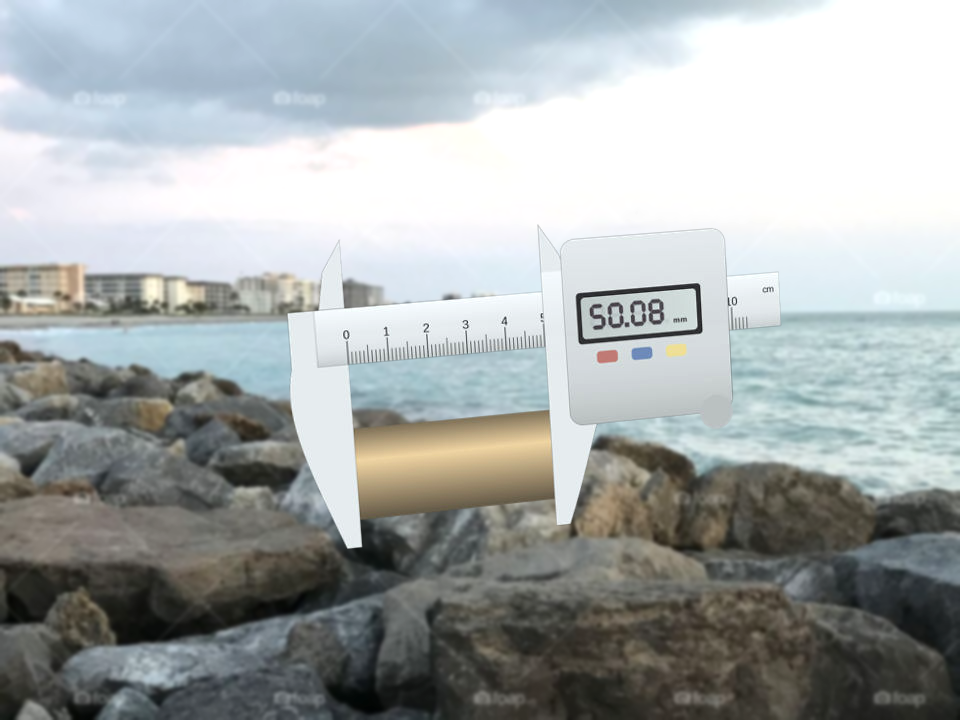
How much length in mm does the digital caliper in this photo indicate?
50.08 mm
